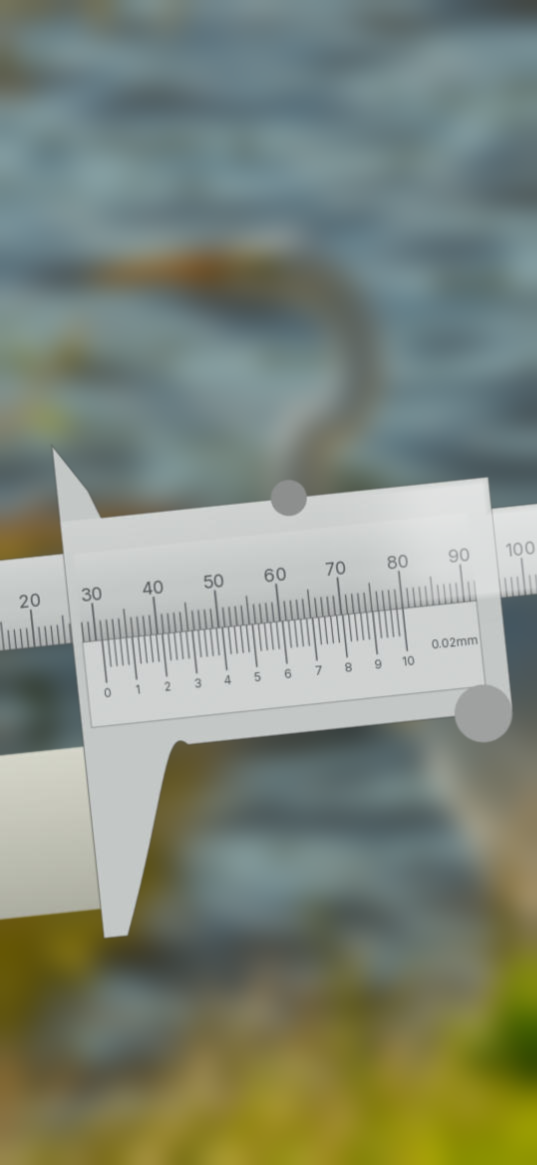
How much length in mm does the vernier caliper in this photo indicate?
31.0 mm
